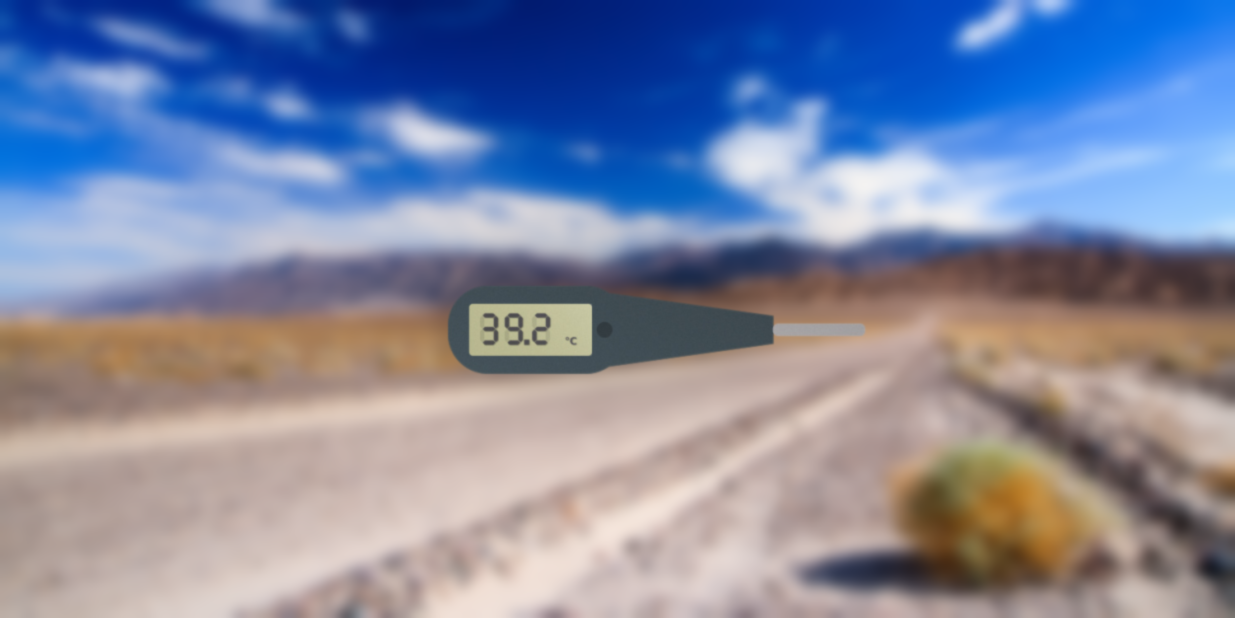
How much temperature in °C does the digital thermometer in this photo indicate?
39.2 °C
